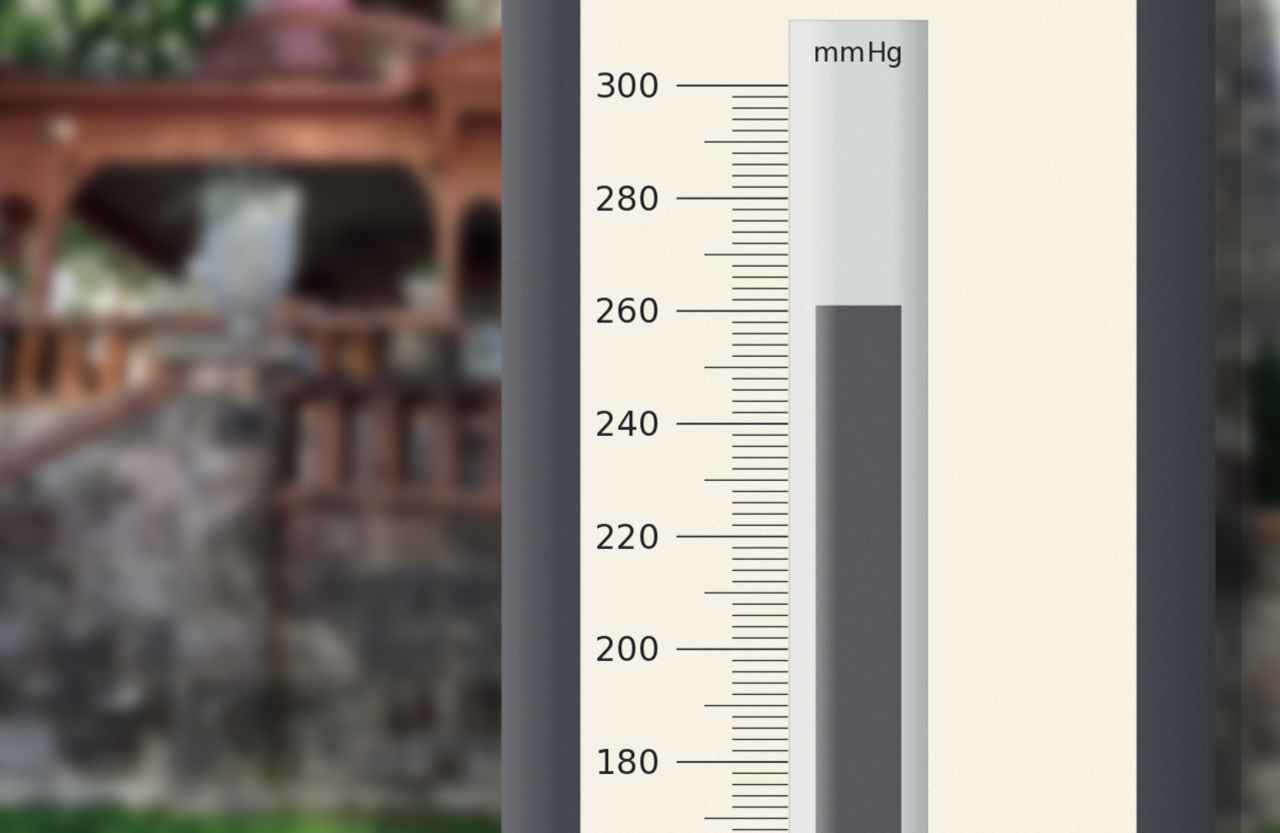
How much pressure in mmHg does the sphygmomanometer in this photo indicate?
261 mmHg
